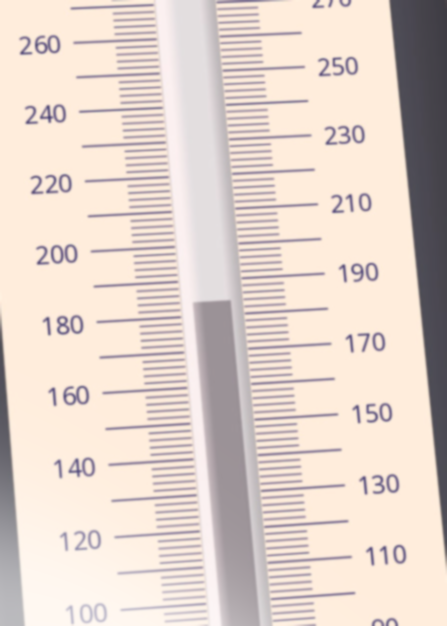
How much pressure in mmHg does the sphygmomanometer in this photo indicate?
184 mmHg
